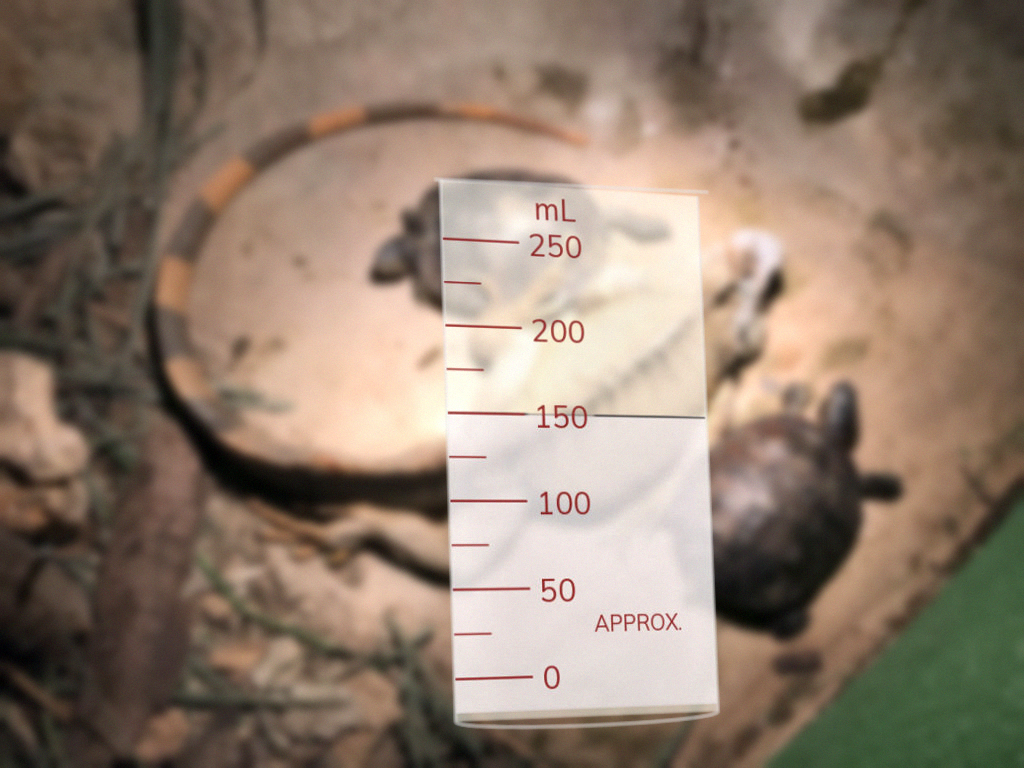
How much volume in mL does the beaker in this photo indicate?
150 mL
